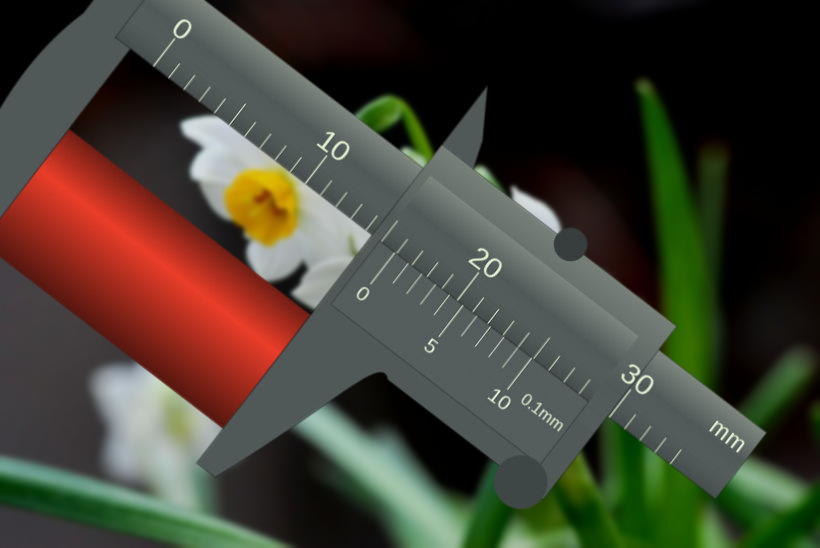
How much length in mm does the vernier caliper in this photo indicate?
15.9 mm
